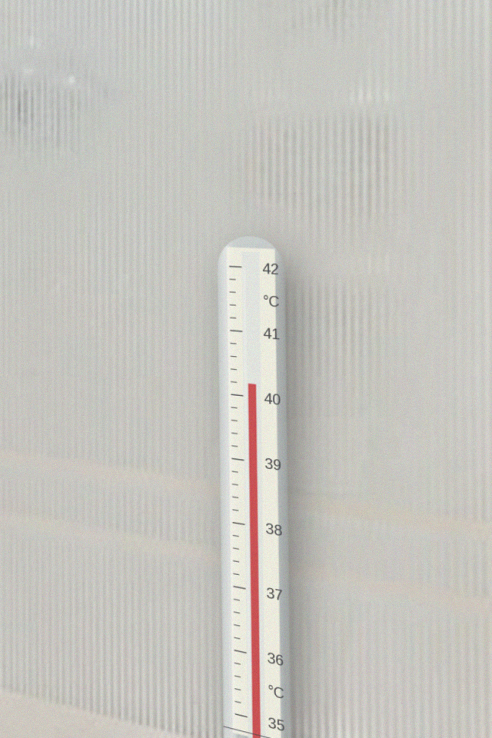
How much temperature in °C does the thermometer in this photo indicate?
40.2 °C
